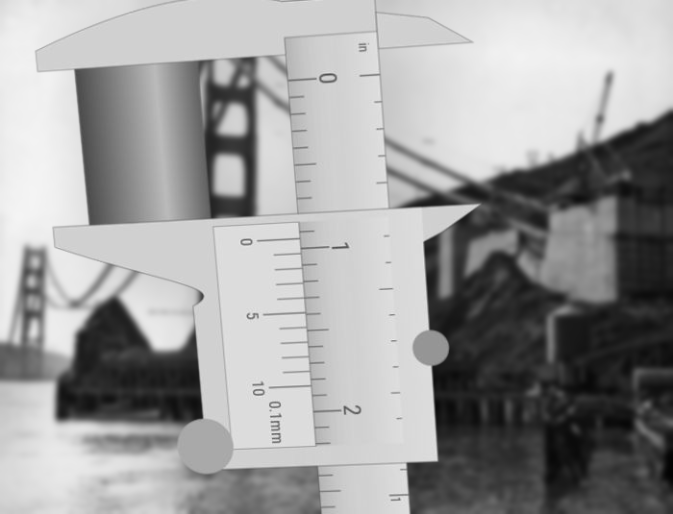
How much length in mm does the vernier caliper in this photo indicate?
9.4 mm
